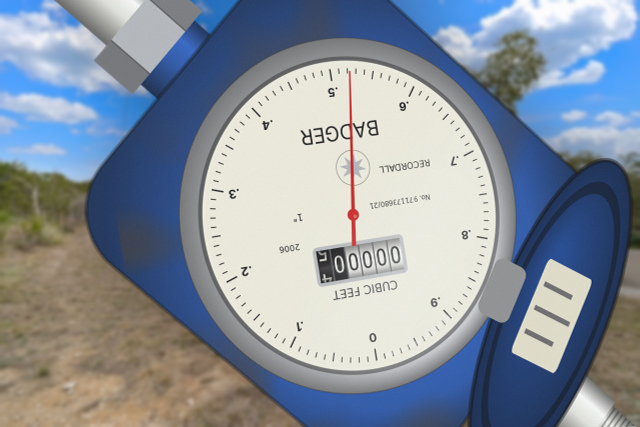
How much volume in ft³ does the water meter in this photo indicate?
4.52 ft³
